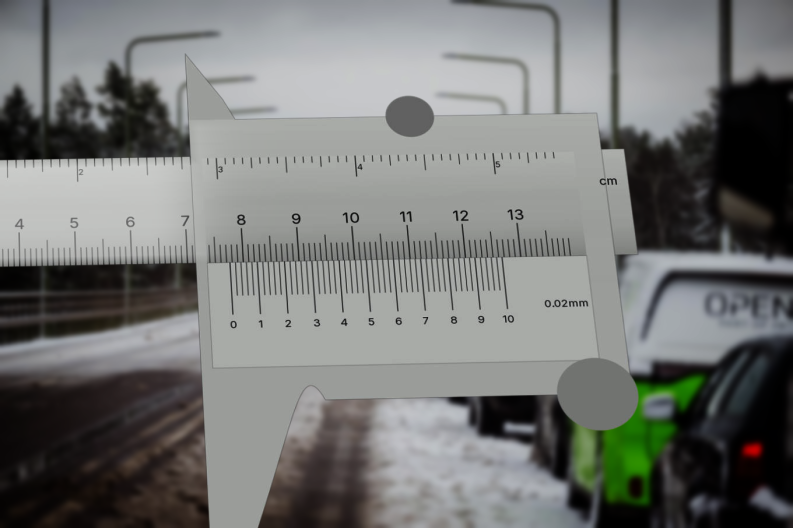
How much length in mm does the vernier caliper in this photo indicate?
77.6 mm
